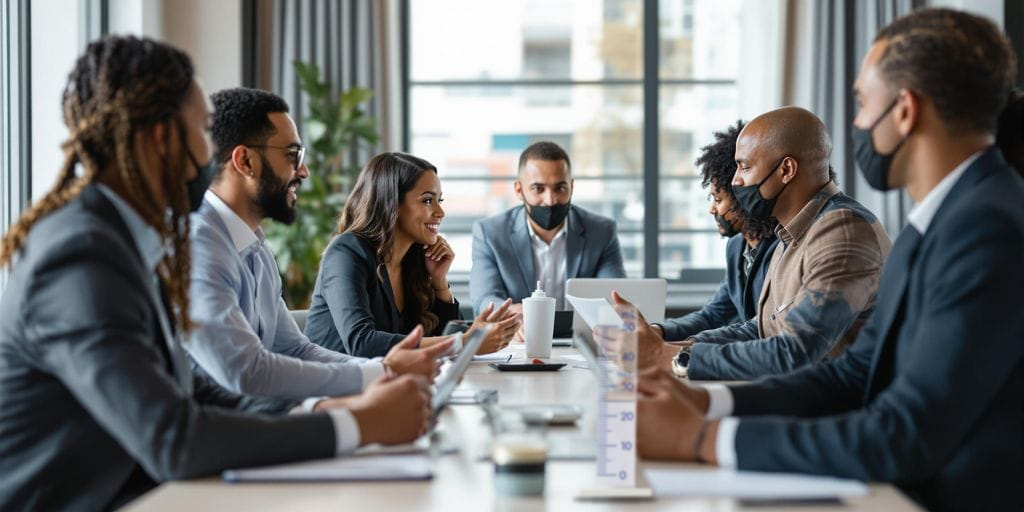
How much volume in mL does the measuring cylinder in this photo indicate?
25 mL
